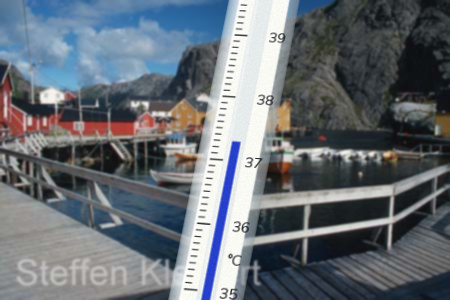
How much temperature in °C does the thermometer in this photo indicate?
37.3 °C
